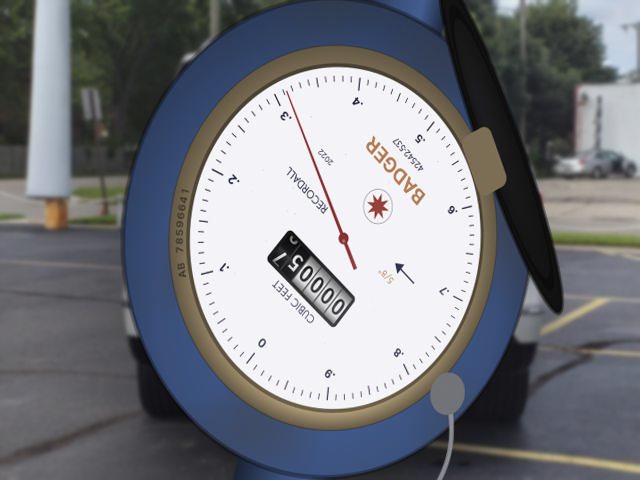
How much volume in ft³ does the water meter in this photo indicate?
57.31 ft³
